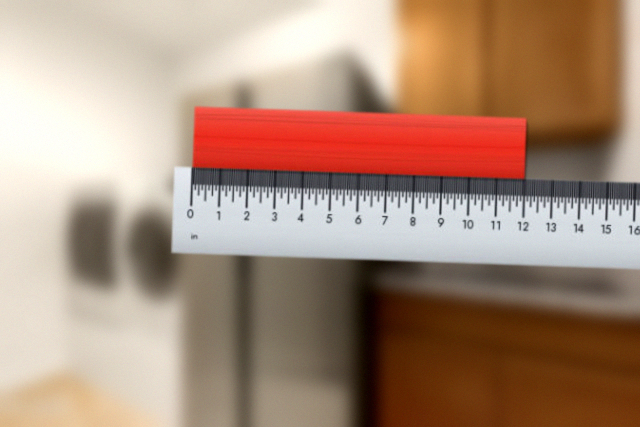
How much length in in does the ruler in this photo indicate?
12 in
